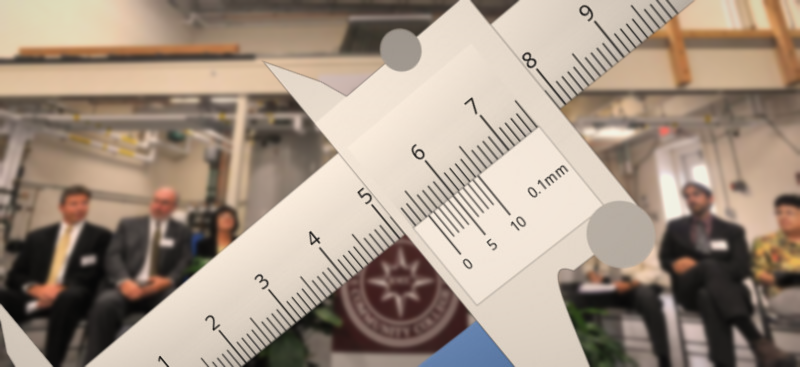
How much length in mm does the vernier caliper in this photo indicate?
55.4 mm
